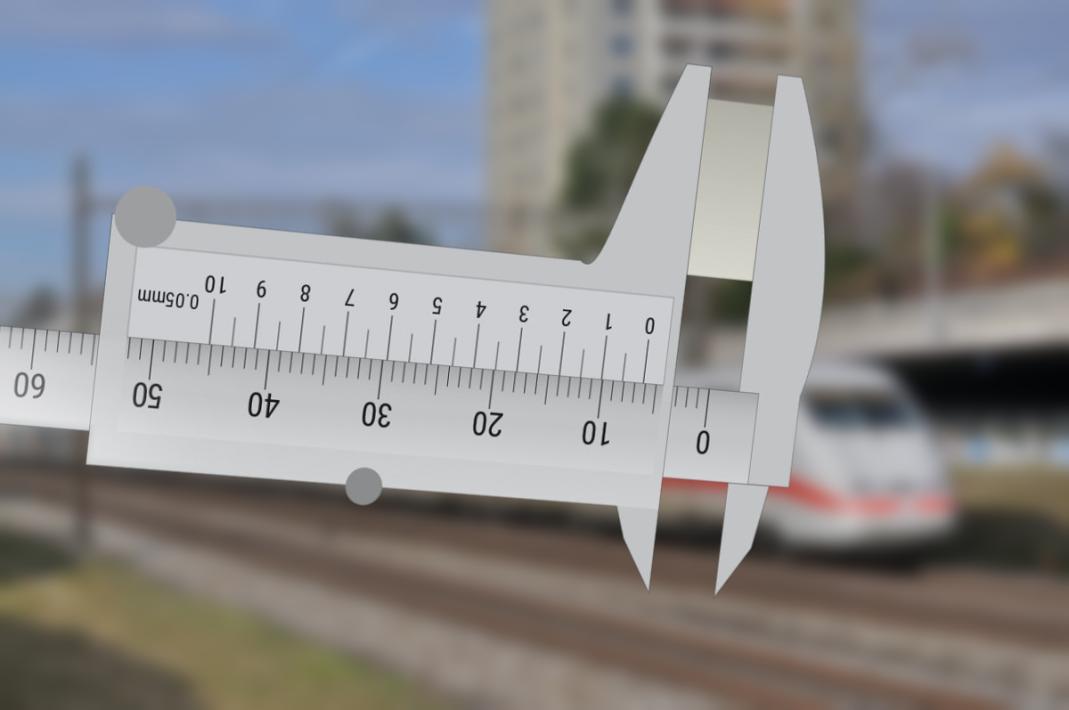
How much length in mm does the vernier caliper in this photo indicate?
6.2 mm
